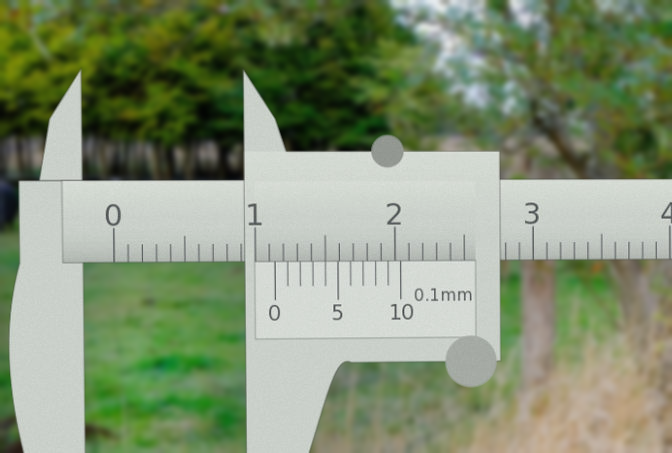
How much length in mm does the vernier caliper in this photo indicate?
11.4 mm
